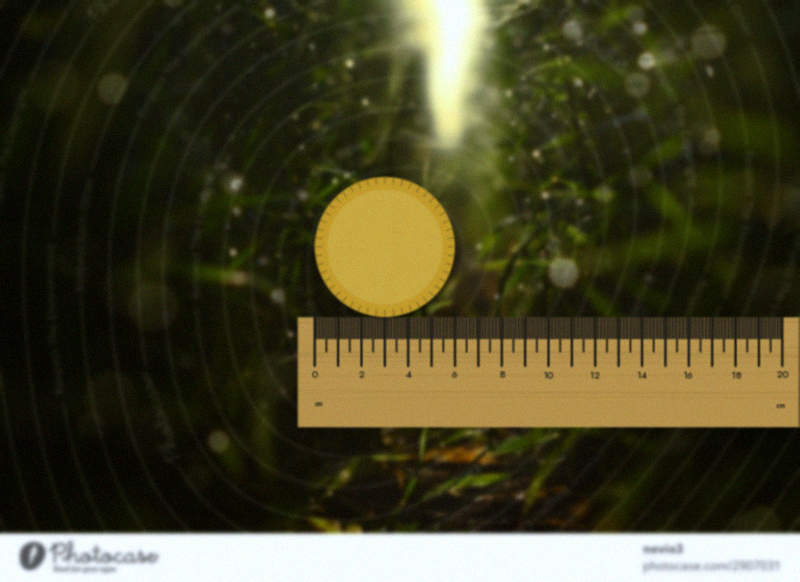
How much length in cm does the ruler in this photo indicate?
6 cm
